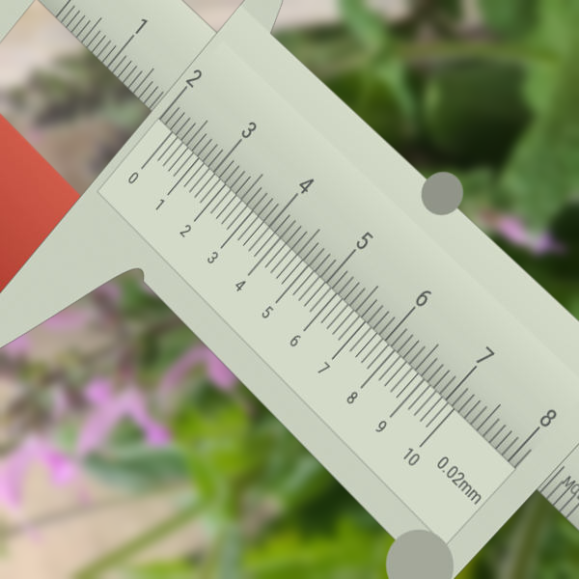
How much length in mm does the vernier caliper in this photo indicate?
22.4 mm
